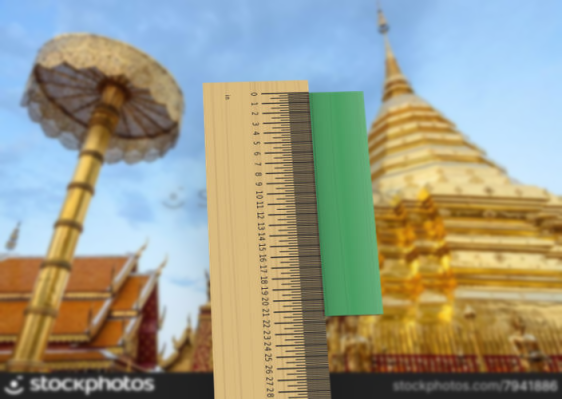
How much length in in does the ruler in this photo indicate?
21.5 in
